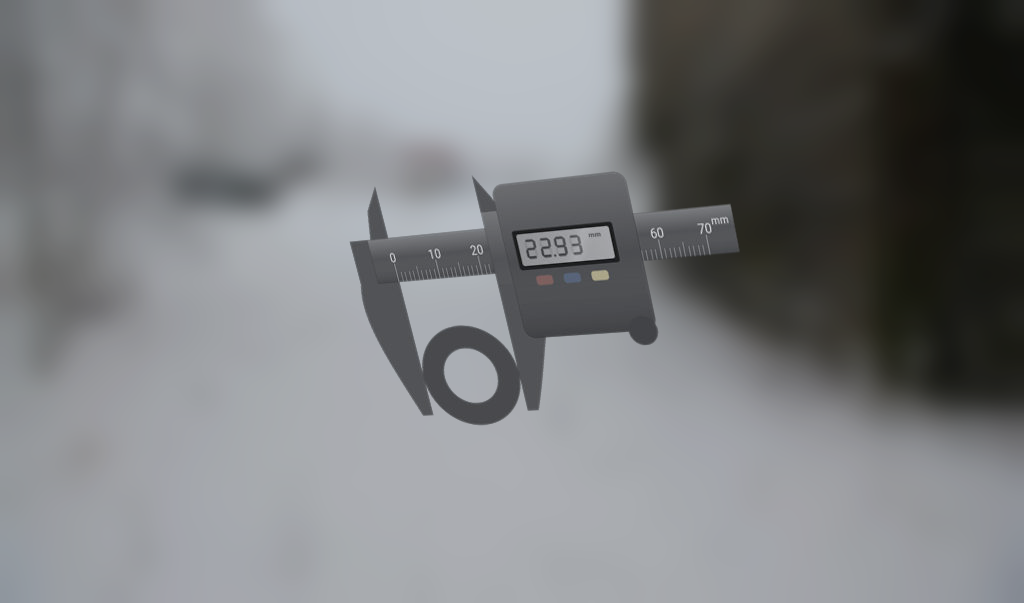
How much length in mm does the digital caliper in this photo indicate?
22.93 mm
